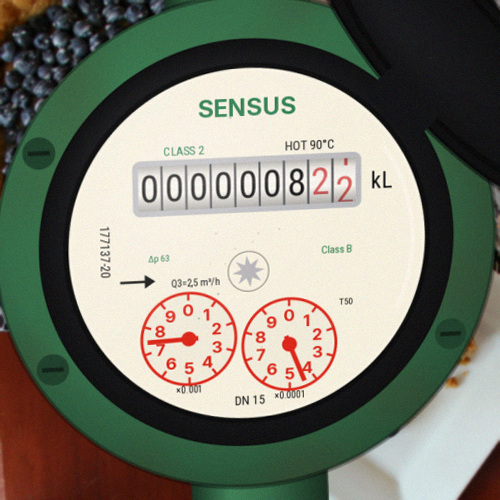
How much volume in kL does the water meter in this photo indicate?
8.2174 kL
